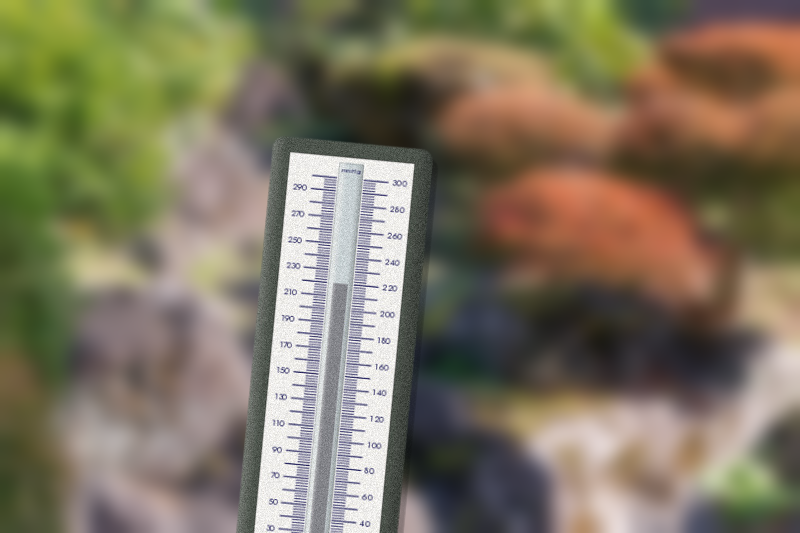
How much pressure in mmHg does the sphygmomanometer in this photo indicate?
220 mmHg
